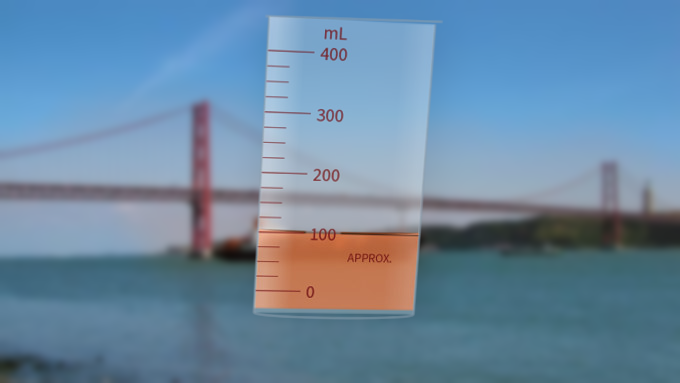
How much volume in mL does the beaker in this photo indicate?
100 mL
